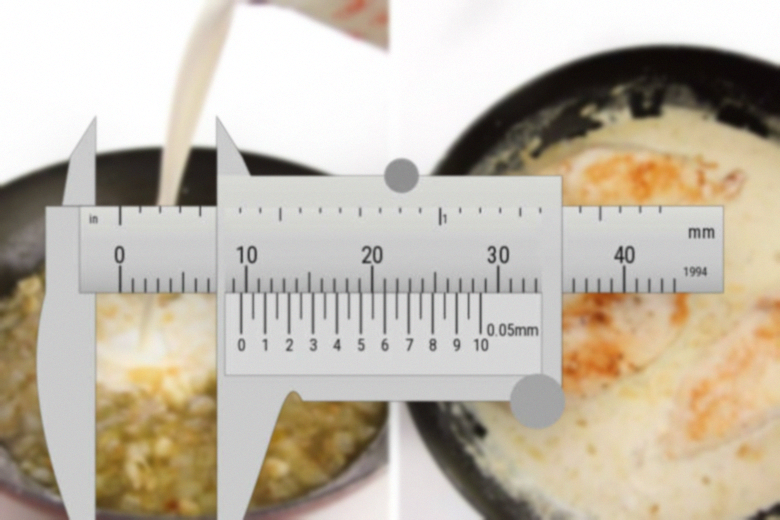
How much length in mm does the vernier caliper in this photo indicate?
9.6 mm
